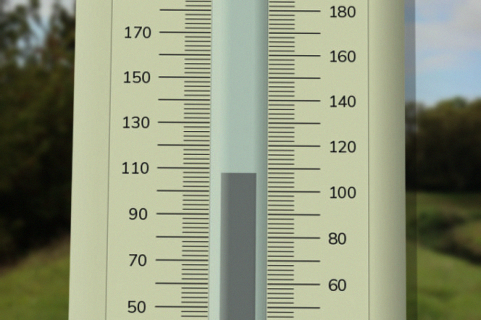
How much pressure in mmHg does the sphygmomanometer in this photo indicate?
108 mmHg
